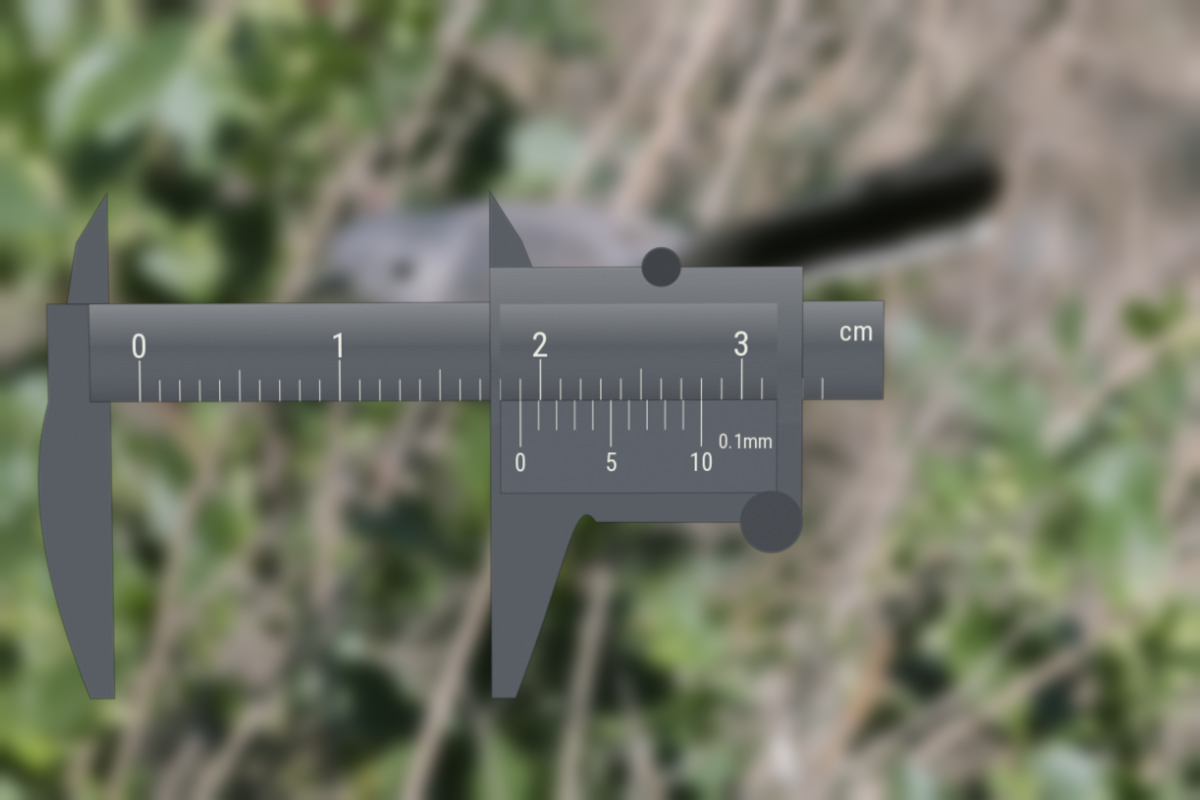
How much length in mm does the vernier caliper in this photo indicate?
19.0 mm
